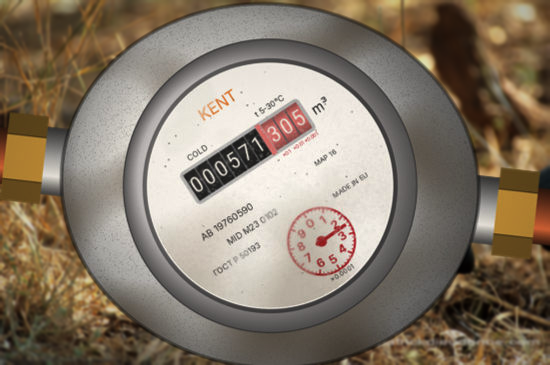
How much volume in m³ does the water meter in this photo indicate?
571.3052 m³
